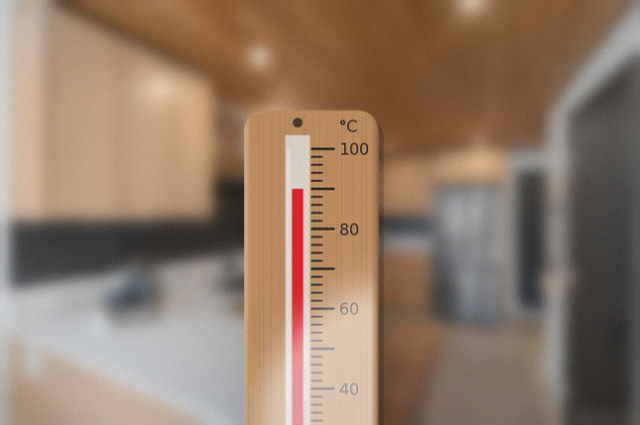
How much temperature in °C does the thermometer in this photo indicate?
90 °C
